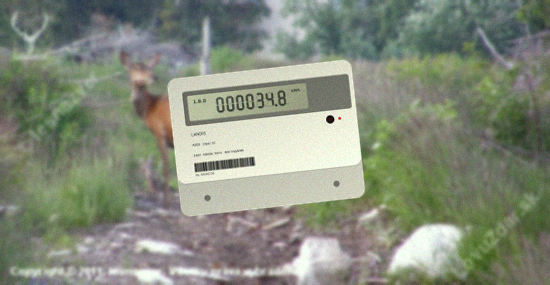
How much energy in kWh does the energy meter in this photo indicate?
34.8 kWh
